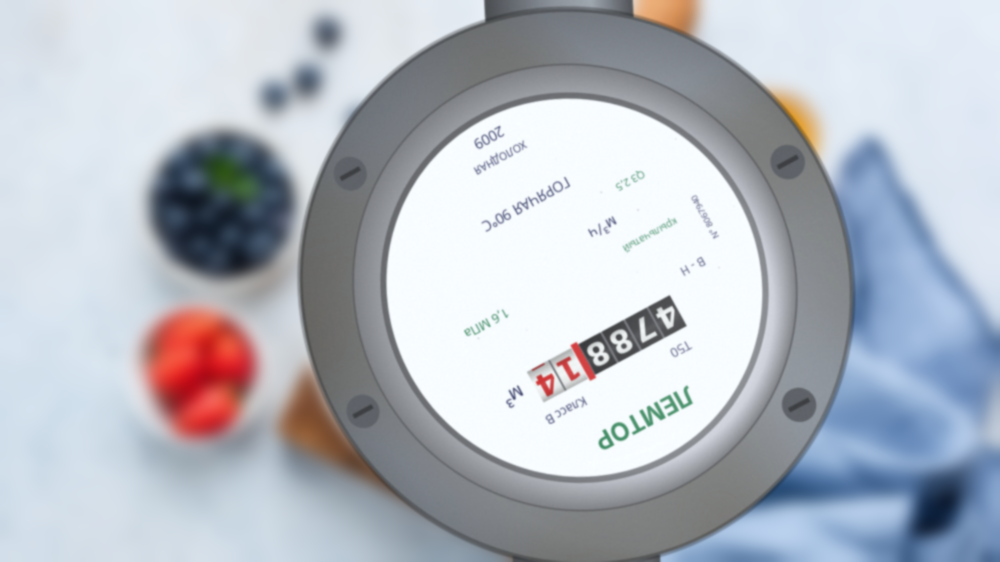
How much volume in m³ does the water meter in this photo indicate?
4788.14 m³
